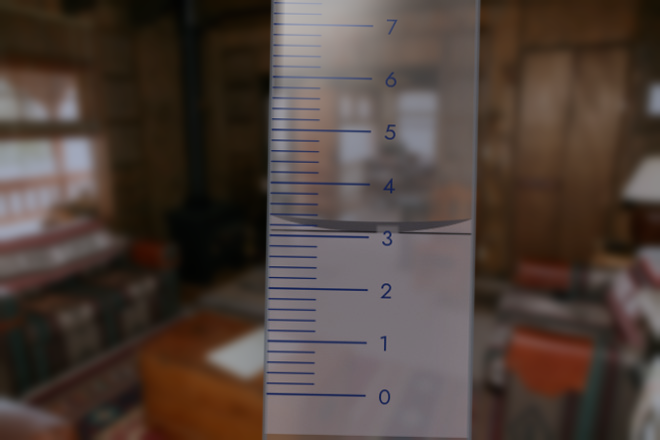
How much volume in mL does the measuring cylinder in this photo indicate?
3.1 mL
